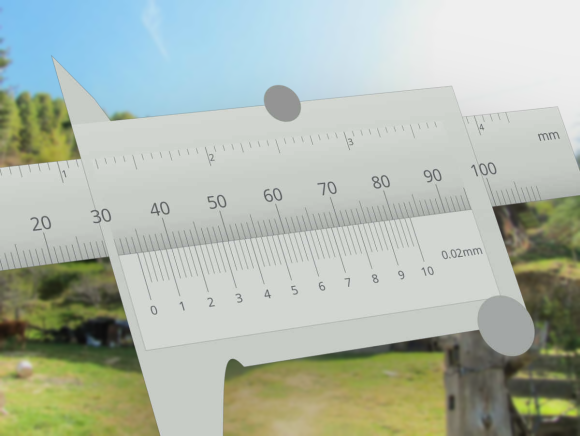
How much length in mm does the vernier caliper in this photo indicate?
34.2 mm
